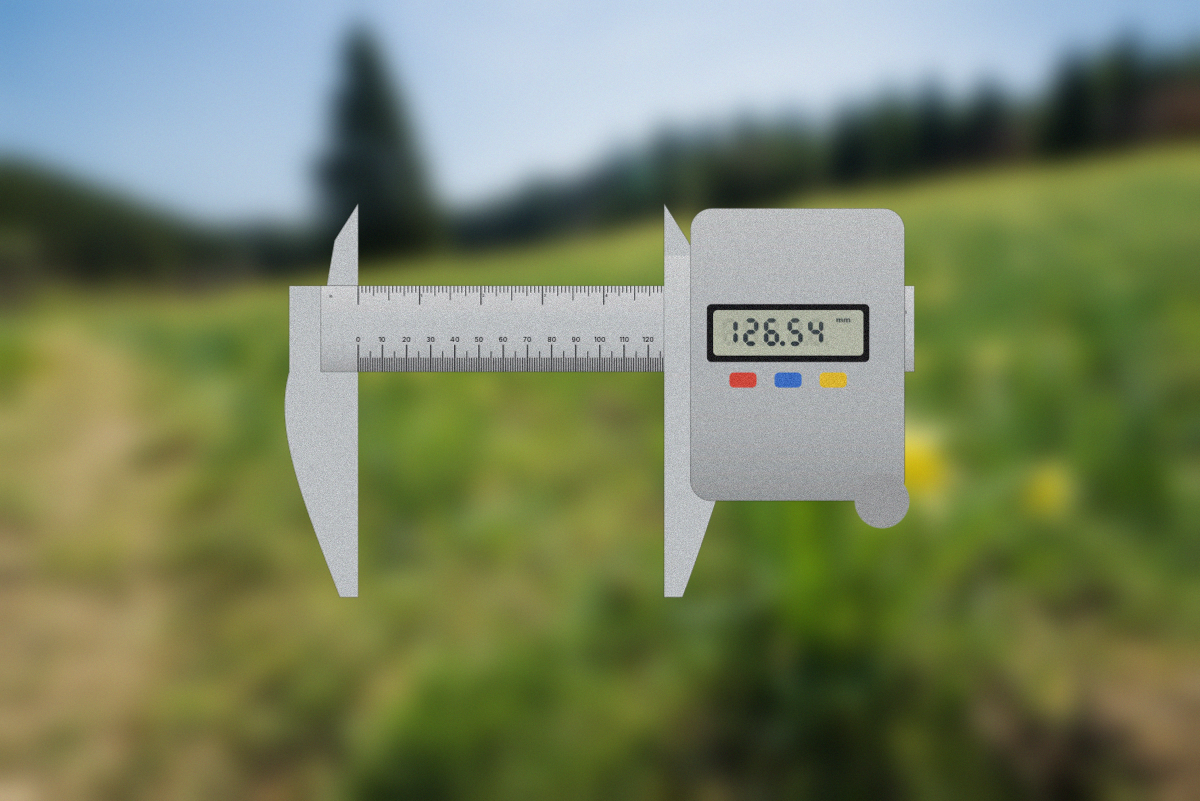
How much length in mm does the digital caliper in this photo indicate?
126.54 mm
